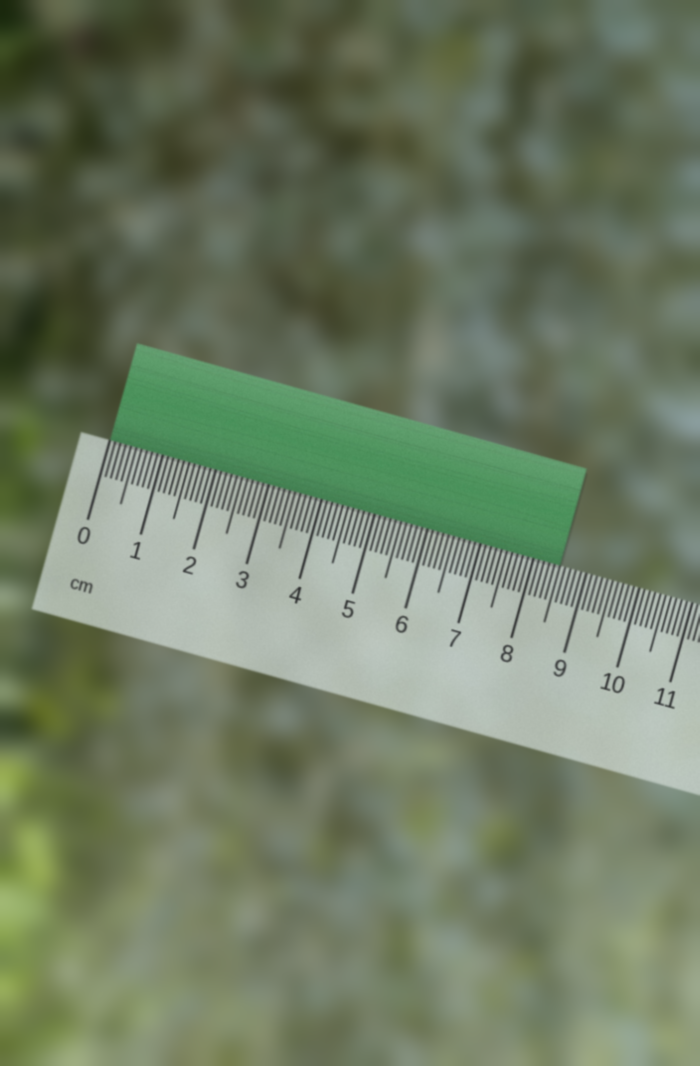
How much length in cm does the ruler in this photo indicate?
8.5 cm
